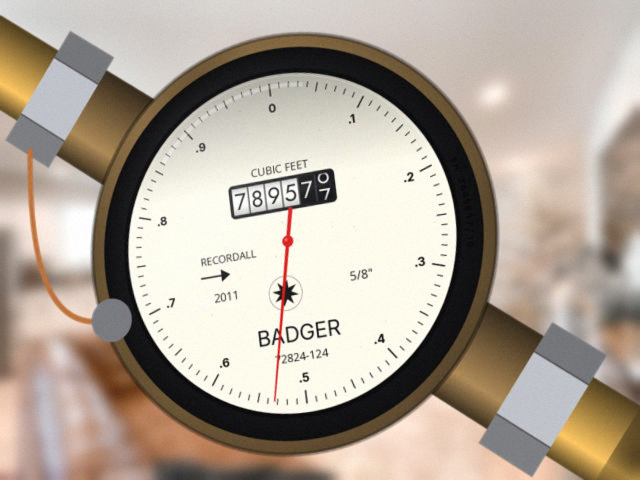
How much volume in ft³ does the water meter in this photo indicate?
789576.53 ft³
